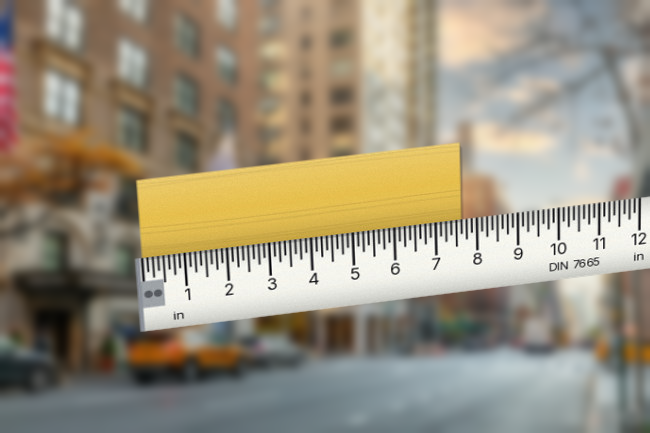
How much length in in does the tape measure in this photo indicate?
7.625 in
